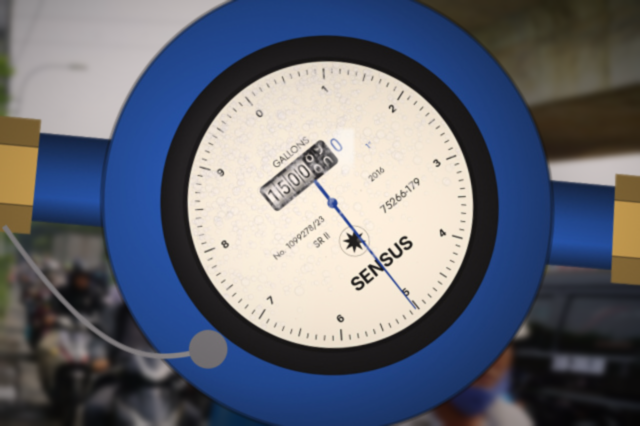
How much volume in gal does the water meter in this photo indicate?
1500895.0 gal
